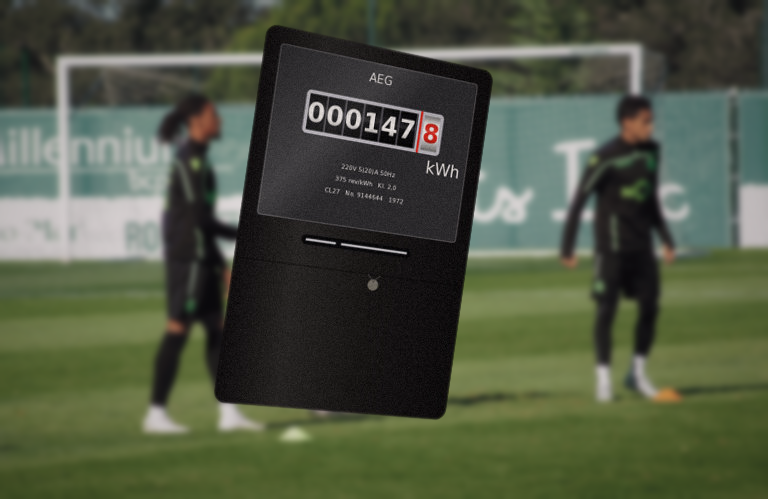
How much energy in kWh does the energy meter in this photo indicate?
147.8 kWh
